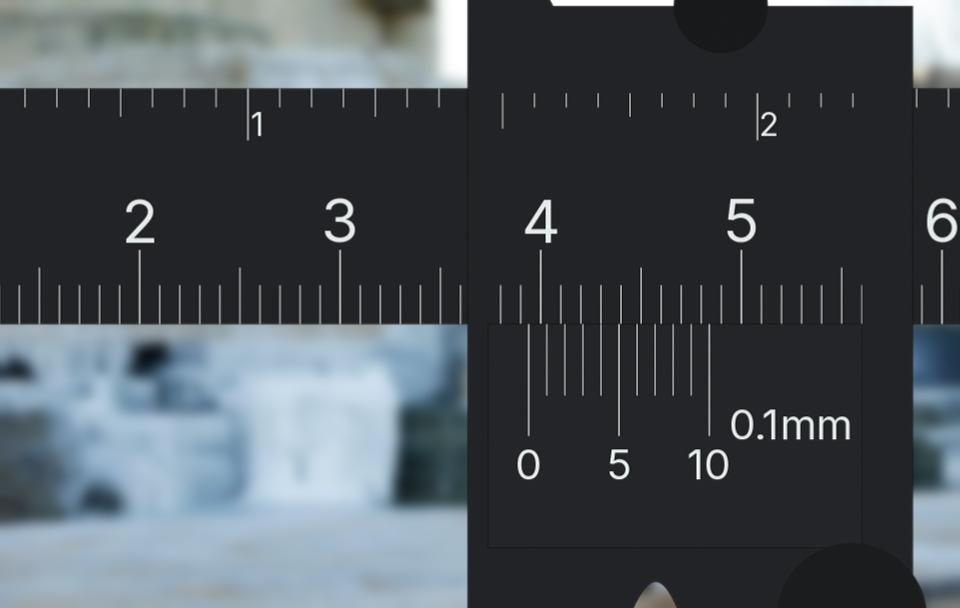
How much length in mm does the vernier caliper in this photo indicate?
39.4 mm
